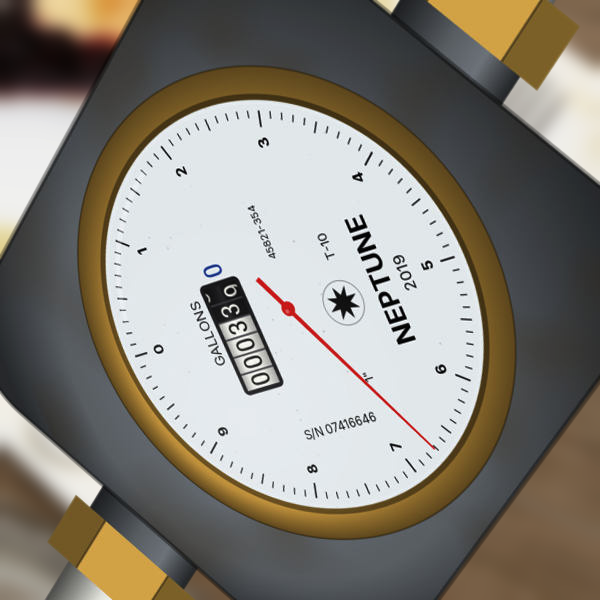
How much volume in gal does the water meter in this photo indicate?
3386.7 gal
